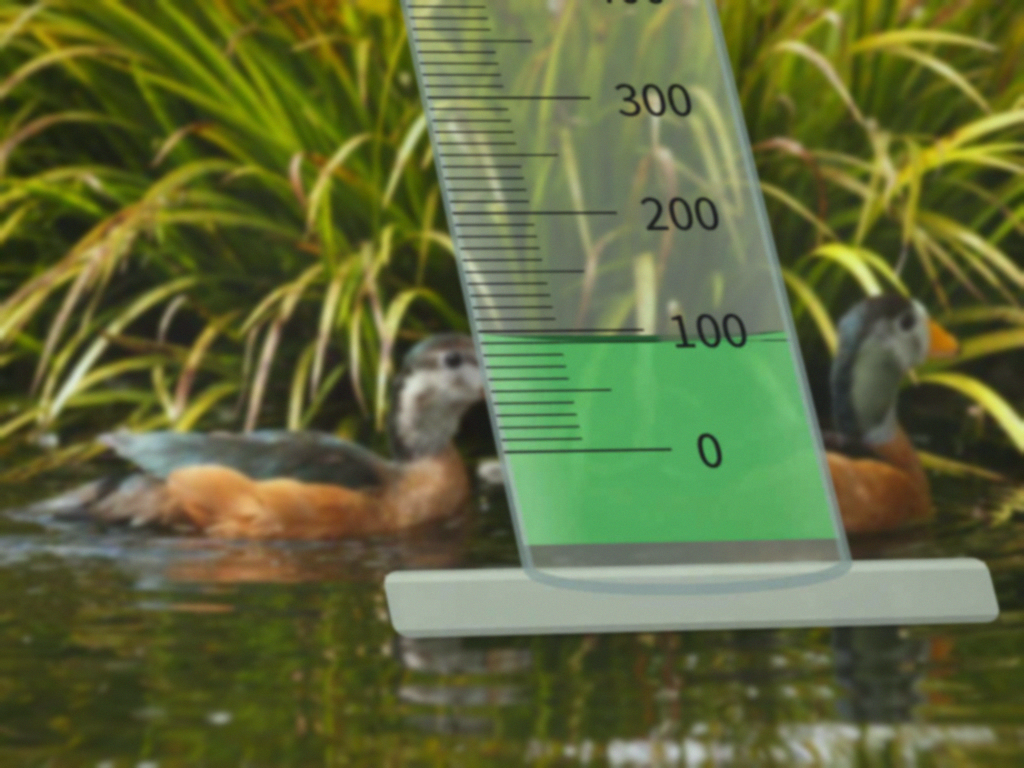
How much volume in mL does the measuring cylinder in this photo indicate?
90 mL
